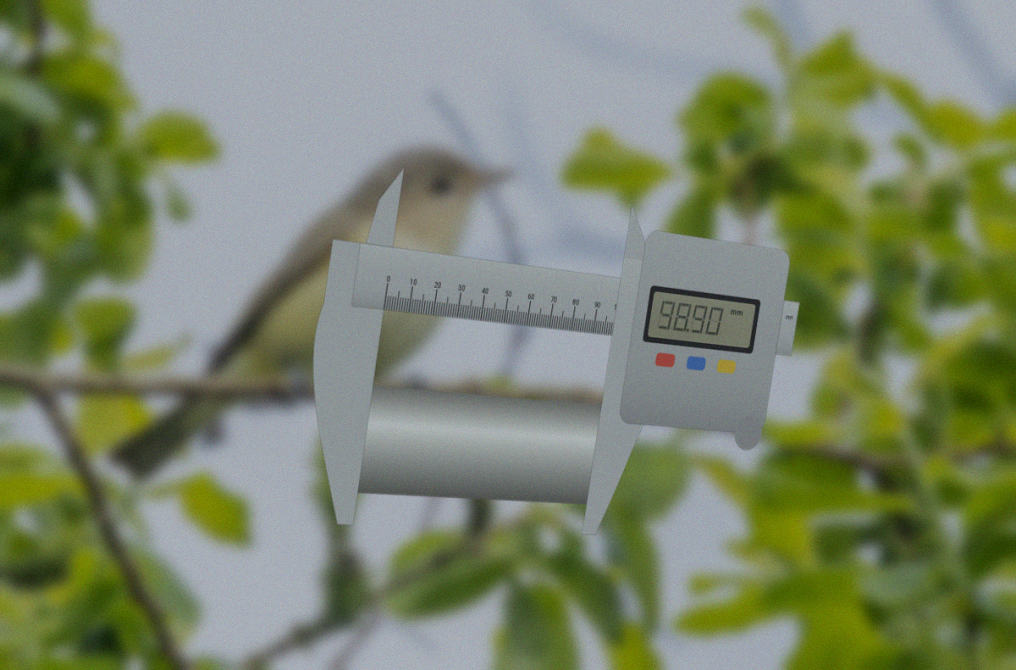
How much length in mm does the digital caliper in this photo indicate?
98.90 mm
